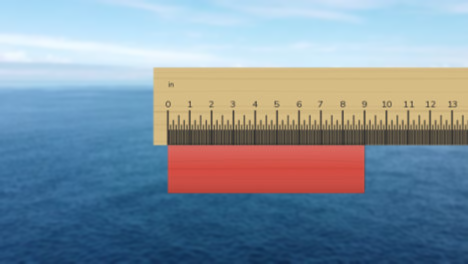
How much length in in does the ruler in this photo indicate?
9 in
